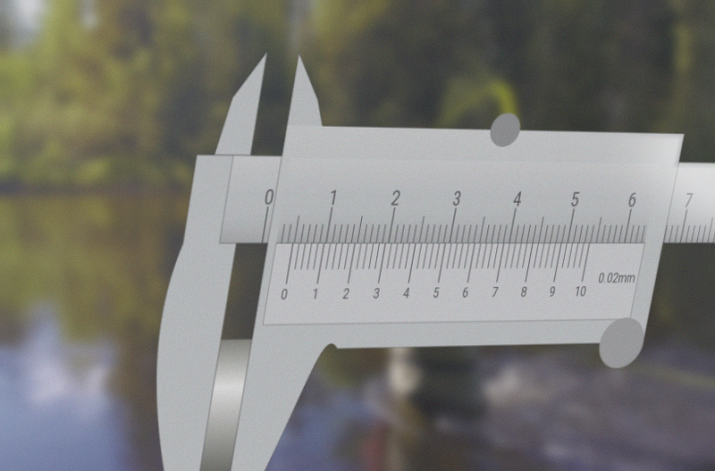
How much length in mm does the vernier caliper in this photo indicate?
4.8 mm
